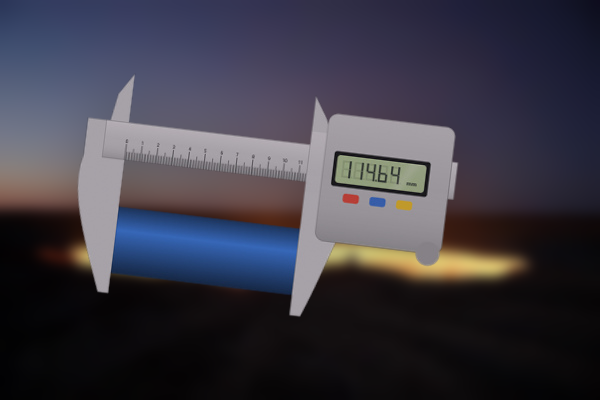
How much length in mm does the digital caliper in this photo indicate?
114.64 mm
